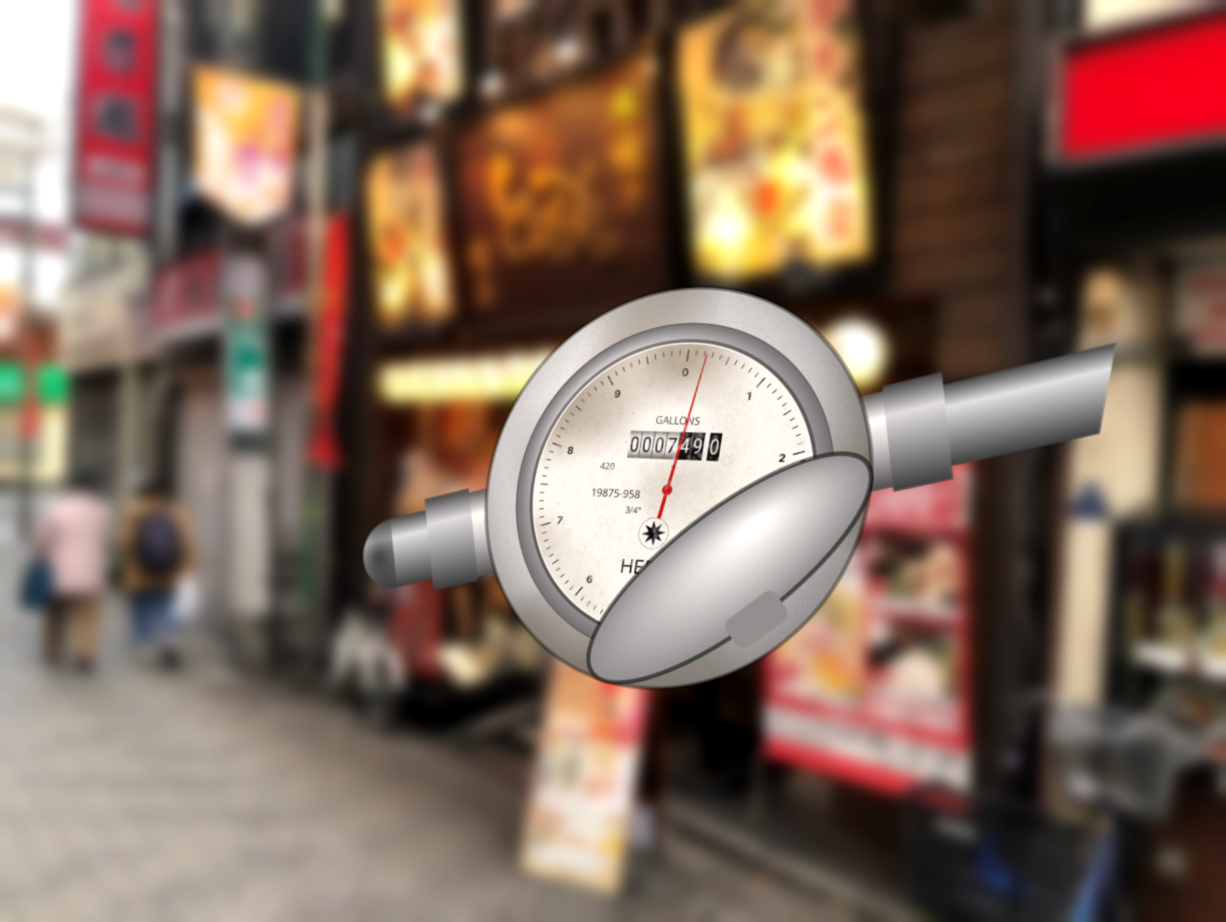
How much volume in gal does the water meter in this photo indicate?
7490.2 gal
